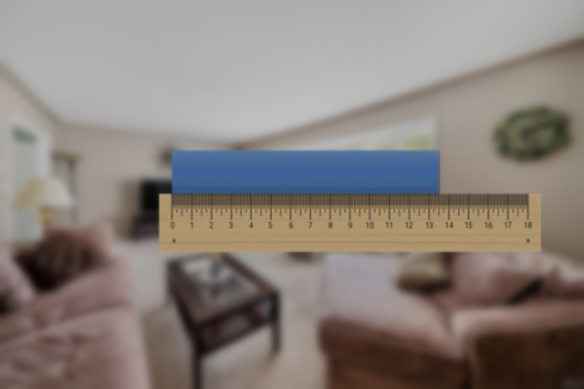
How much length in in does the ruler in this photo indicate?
13.5 in
